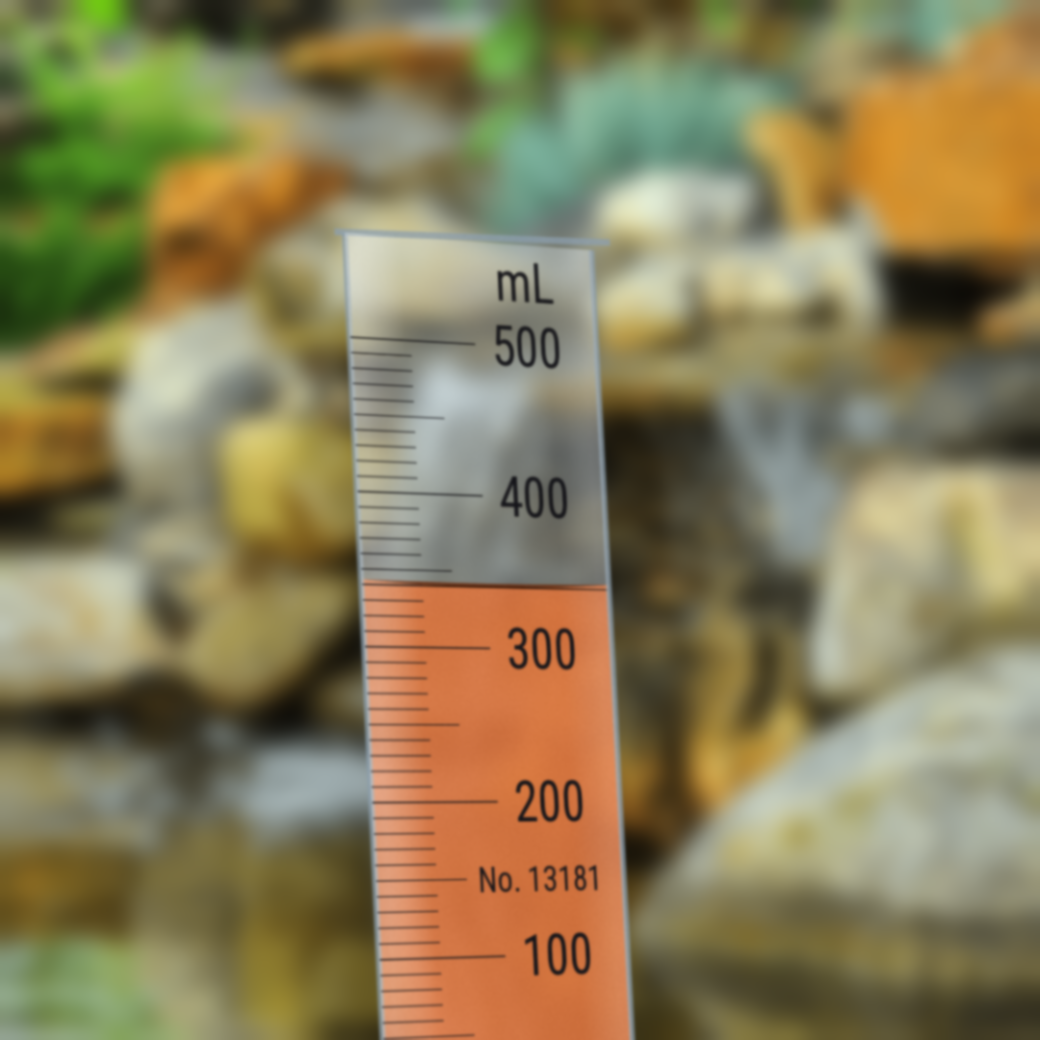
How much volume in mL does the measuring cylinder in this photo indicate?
340 mL
